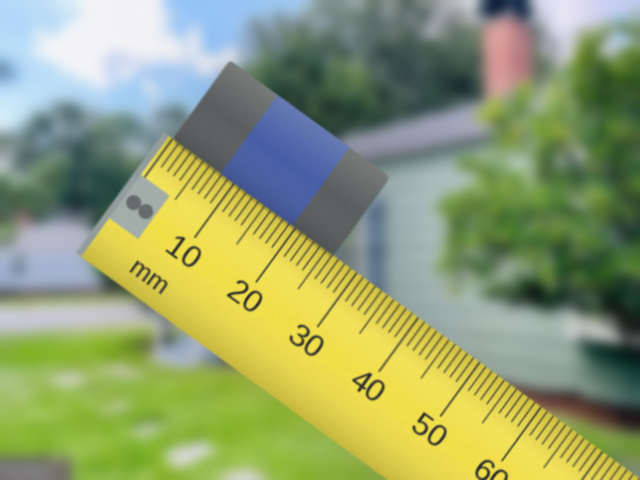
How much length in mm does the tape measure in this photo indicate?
26 mm
